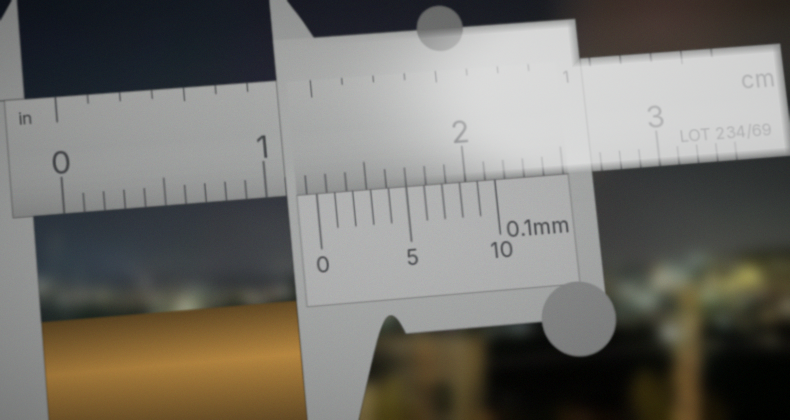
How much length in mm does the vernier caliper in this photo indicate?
12.5 mm
